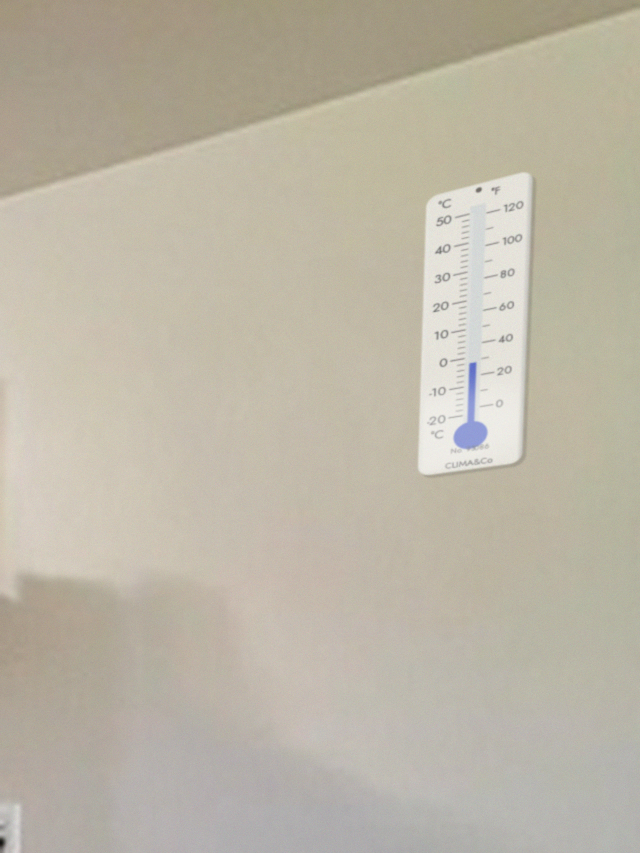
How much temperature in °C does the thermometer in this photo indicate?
-2 °C
